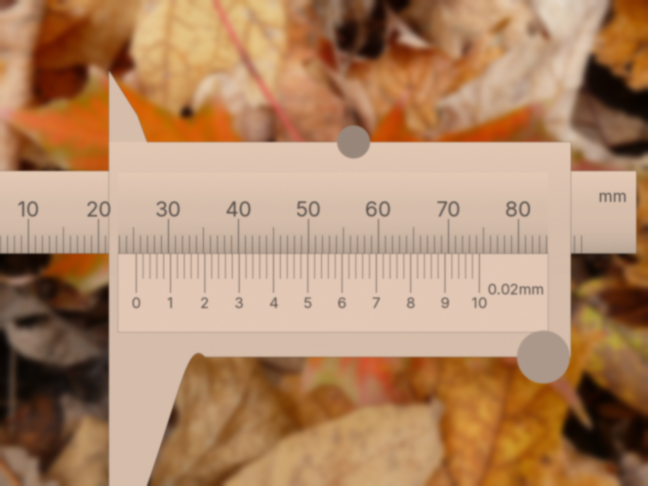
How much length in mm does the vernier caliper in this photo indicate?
25.4 mm
